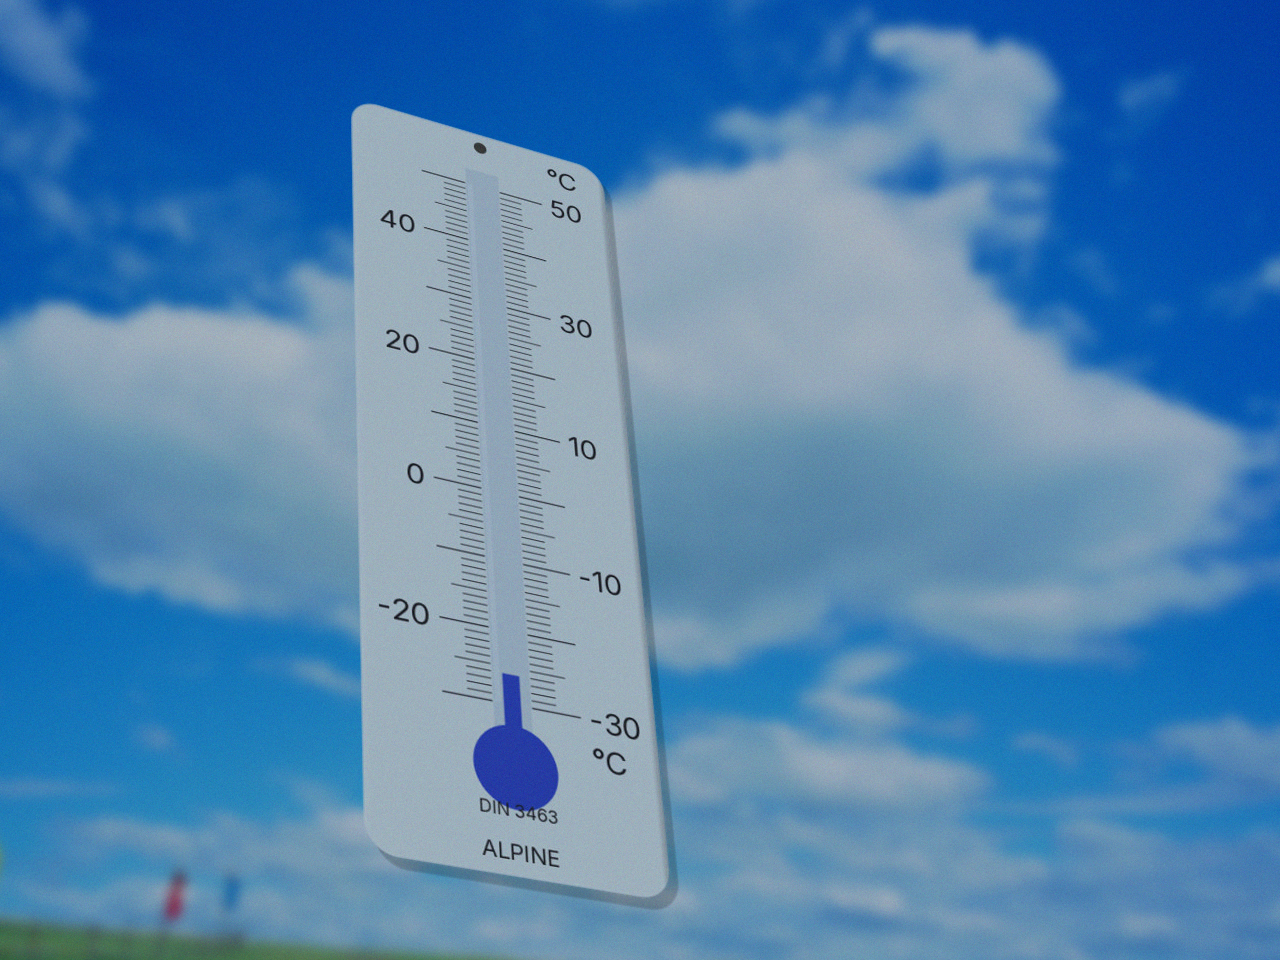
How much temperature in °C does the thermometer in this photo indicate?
-26 °C
